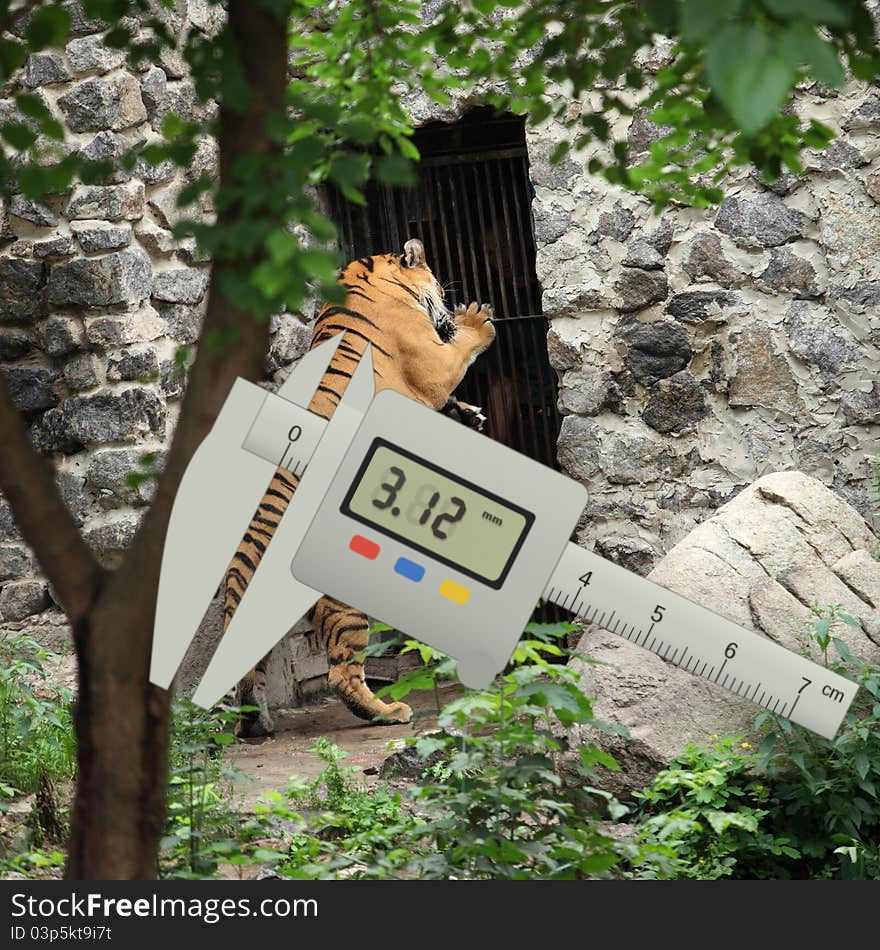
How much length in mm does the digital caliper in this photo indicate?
3.12 mm
